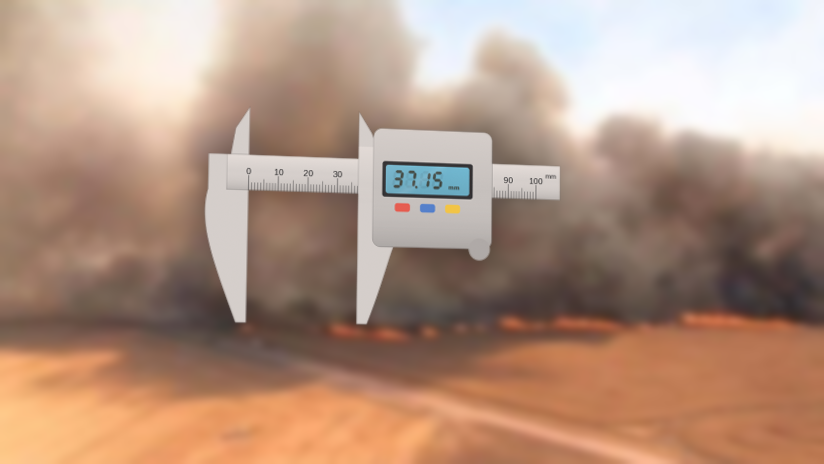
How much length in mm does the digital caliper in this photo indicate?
37.15 mm
